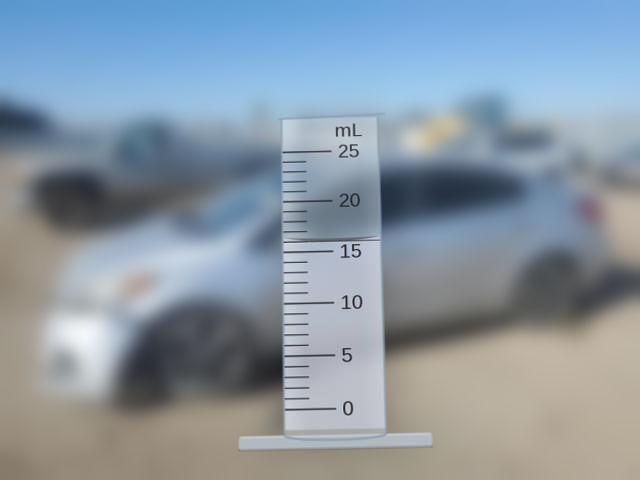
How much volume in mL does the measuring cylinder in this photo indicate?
16 mL
